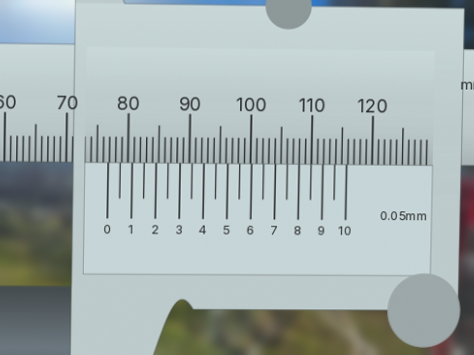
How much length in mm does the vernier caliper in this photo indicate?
76.8 mm
